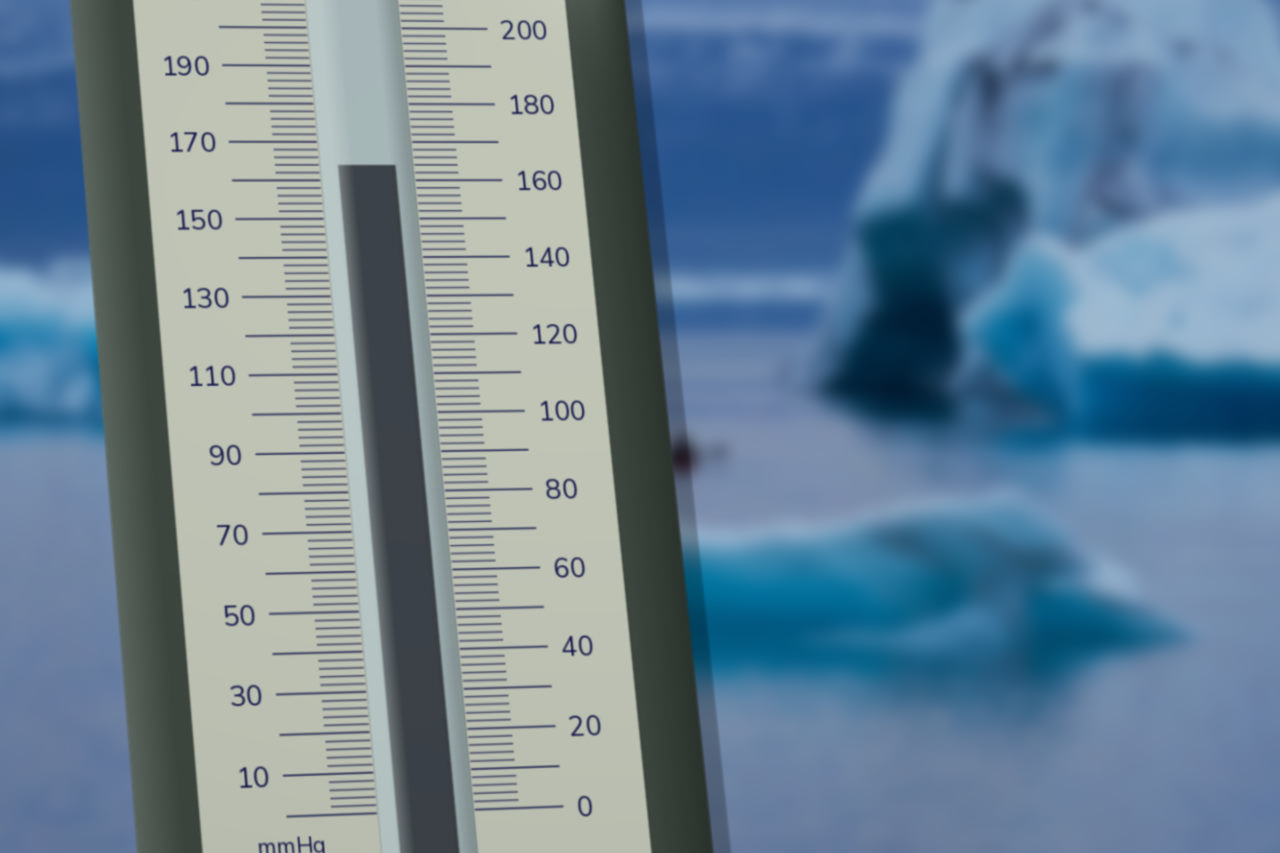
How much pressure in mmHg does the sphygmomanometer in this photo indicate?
164 mmHg
